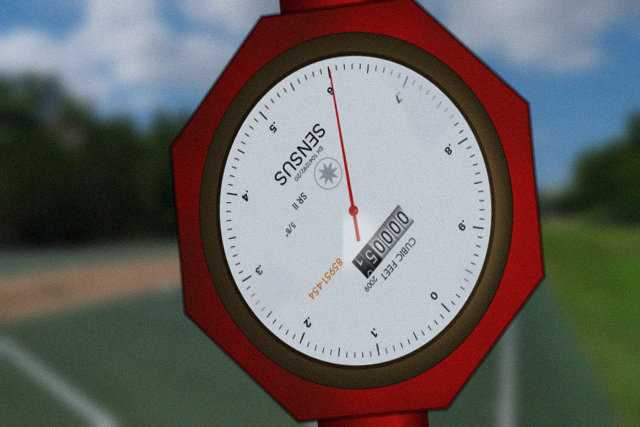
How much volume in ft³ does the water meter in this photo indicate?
50.60 ft³
